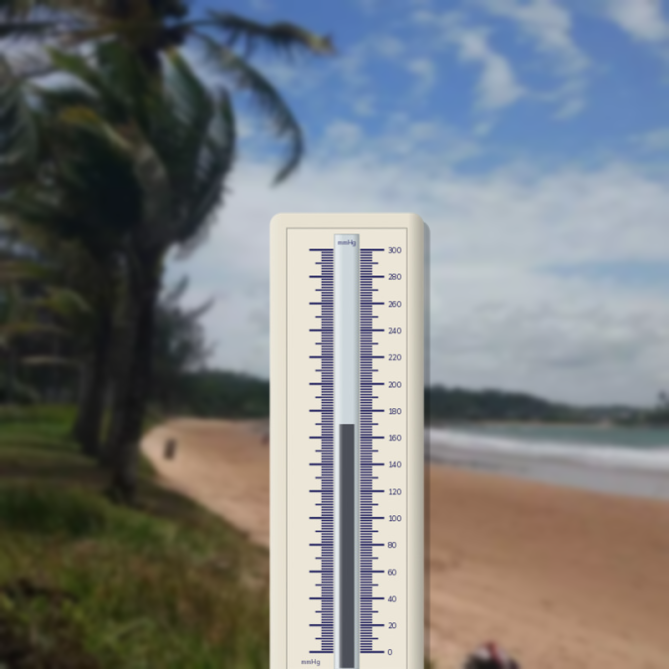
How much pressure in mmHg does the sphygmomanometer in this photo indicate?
170 mmHg
